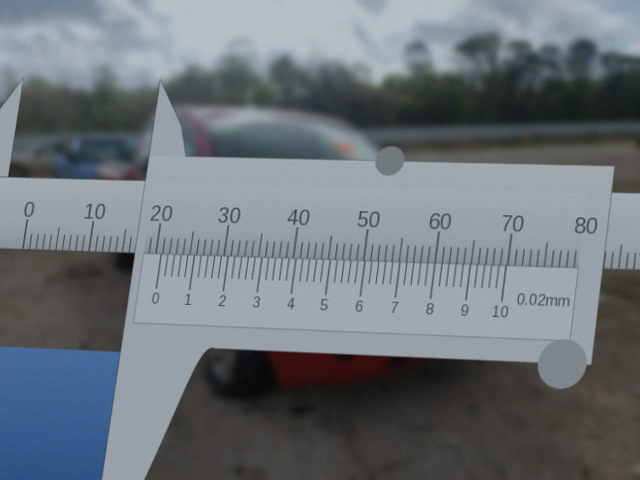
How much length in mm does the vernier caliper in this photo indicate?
20.8 mm
